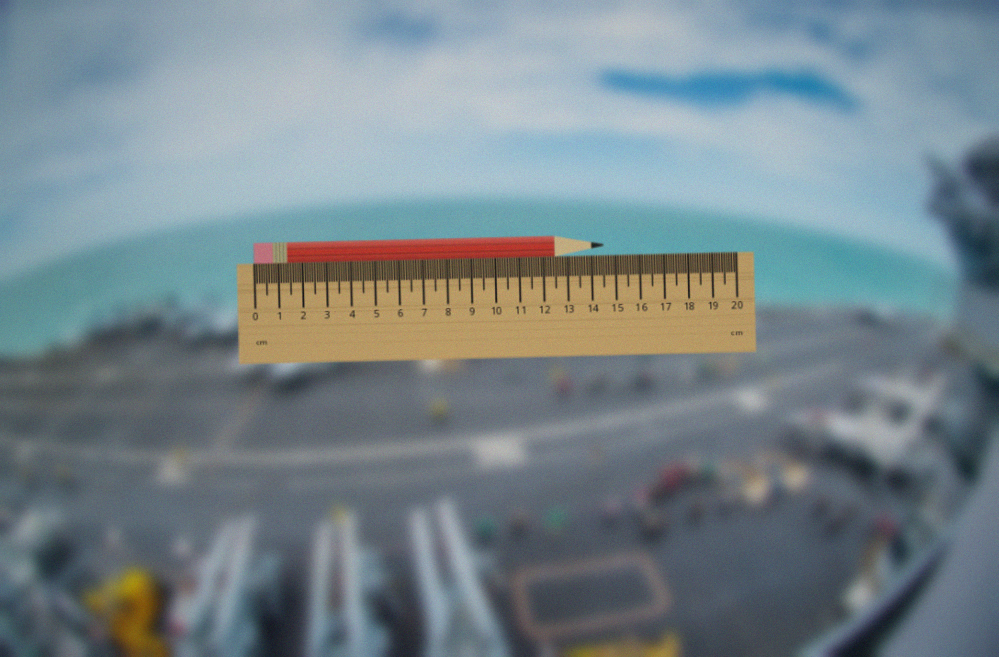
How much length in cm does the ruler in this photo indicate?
14.5 cm
